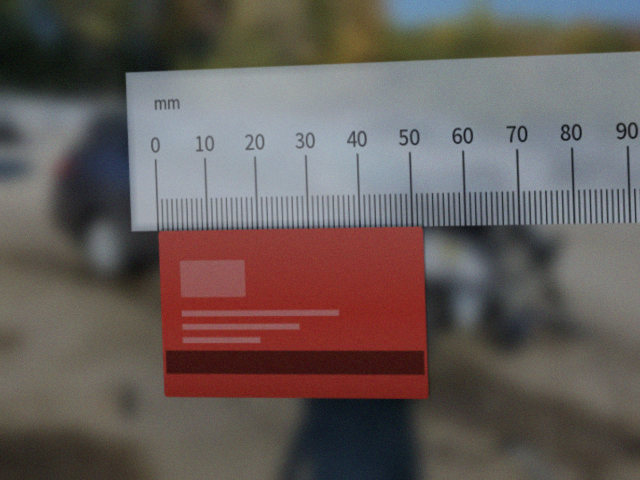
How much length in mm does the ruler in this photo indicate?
52 mm
